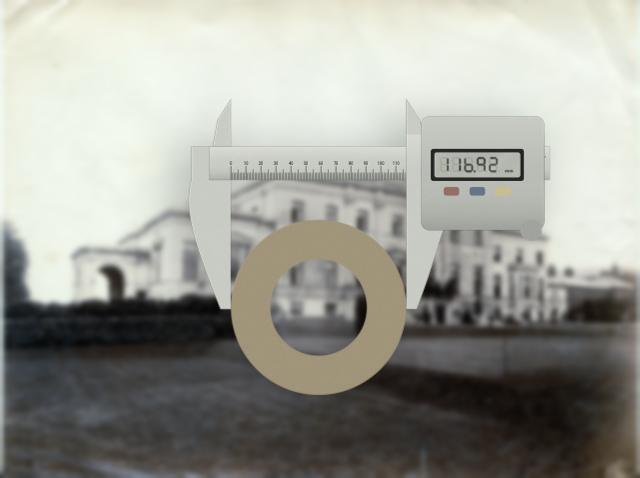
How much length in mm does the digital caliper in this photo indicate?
116.92 mm
